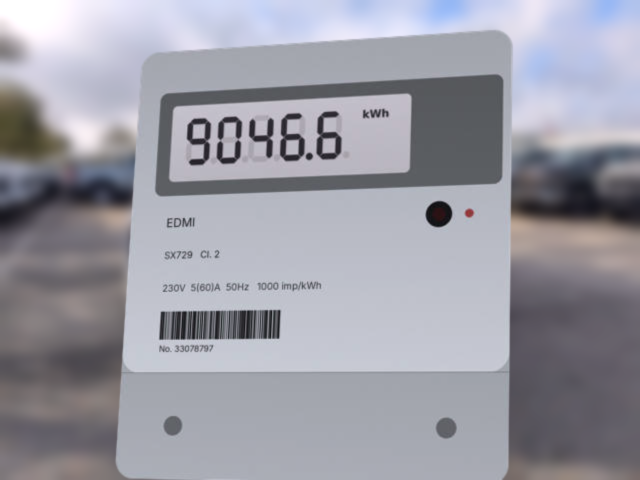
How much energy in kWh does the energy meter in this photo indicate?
9046.6 kWh
